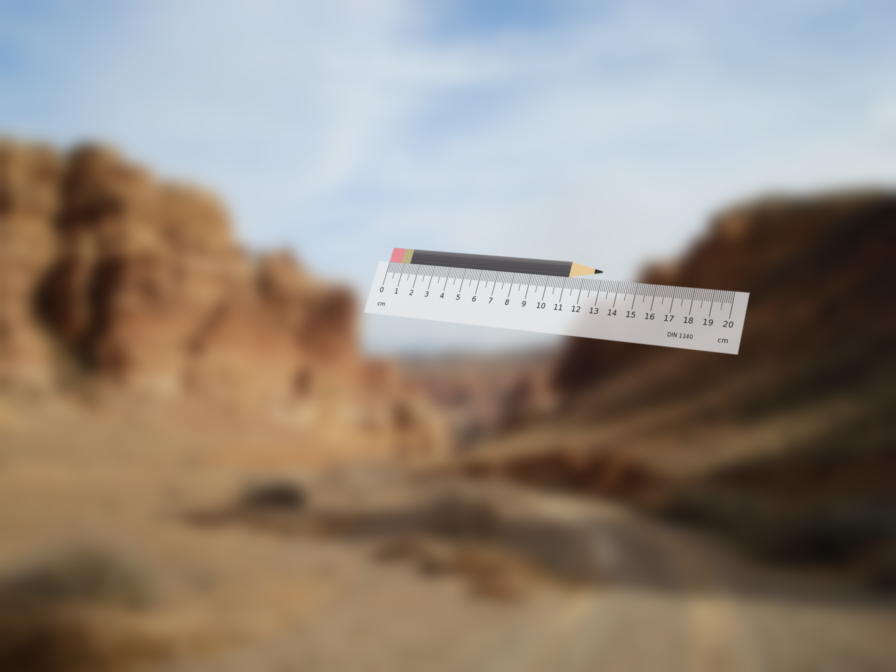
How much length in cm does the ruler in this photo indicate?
13 cm
